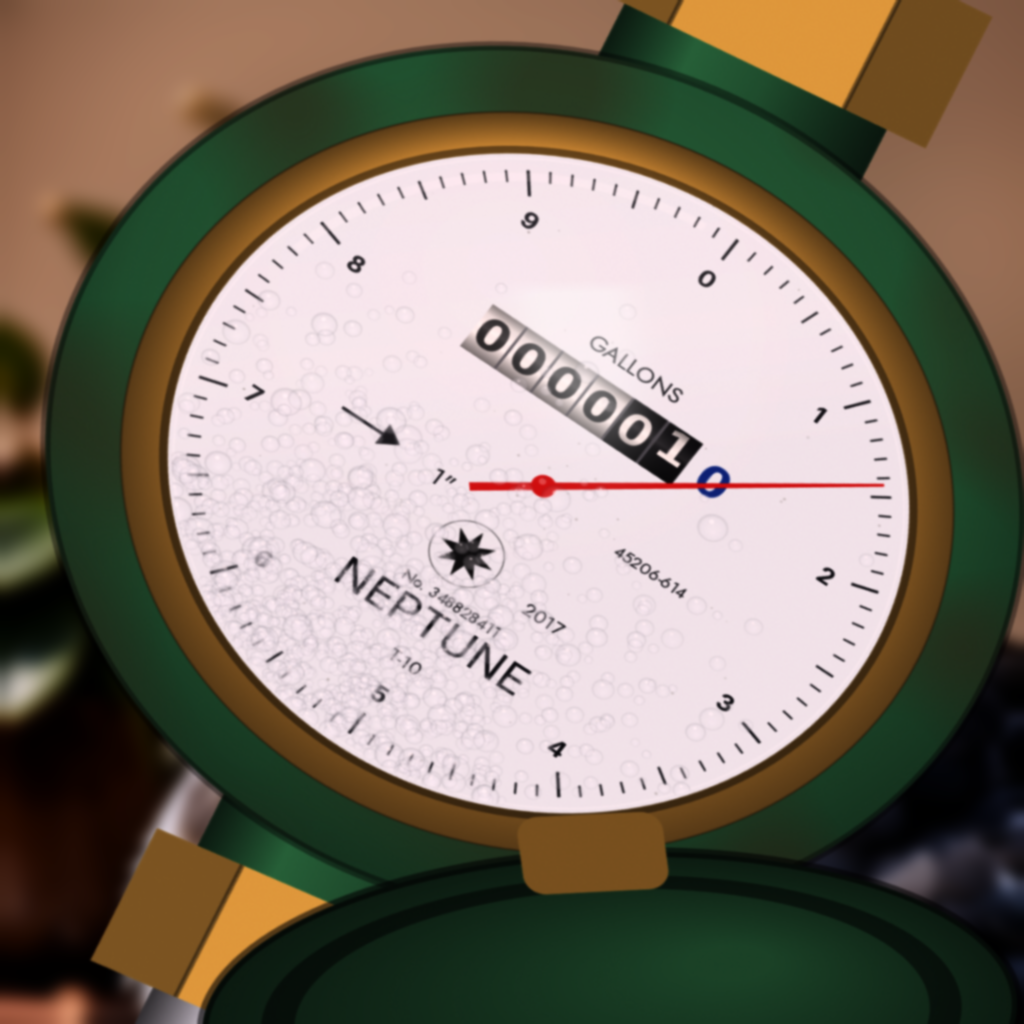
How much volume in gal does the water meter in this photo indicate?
11.4 gal
